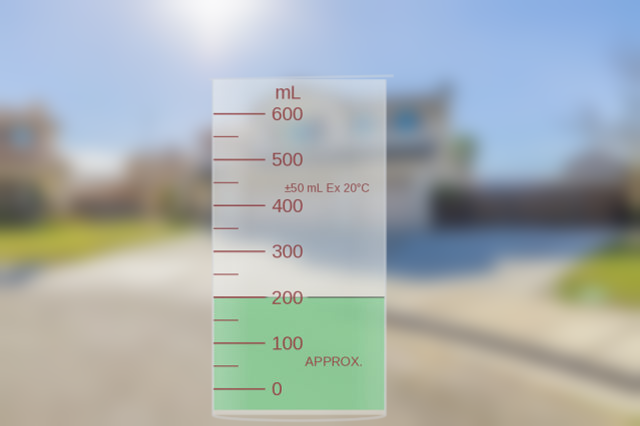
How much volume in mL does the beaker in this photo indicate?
200 mL
